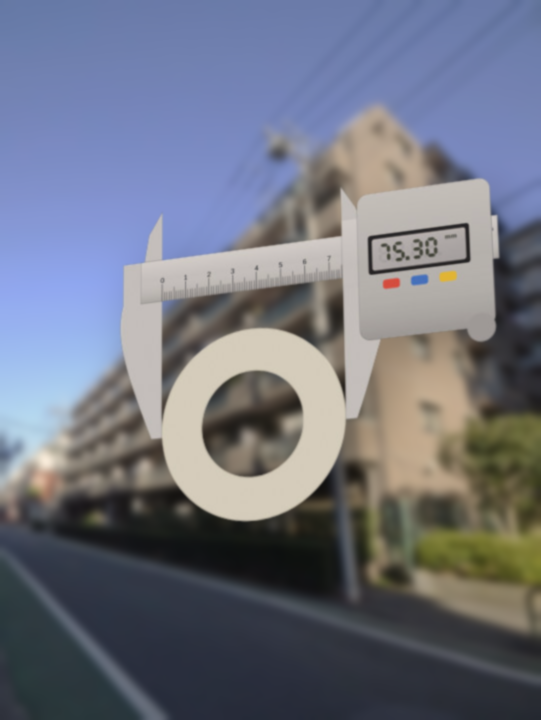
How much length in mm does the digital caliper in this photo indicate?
75.30 mm
